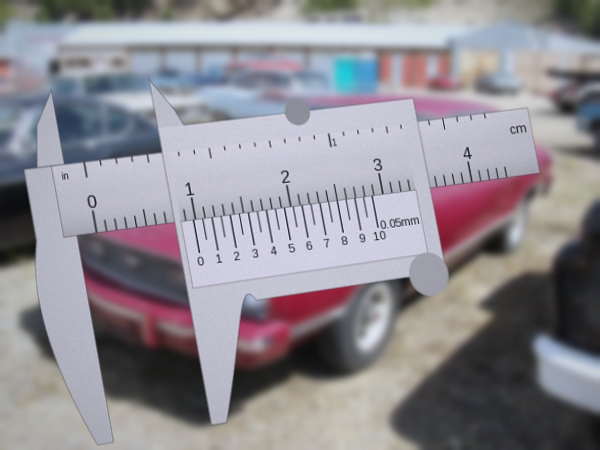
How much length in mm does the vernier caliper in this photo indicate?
9.8 mm
